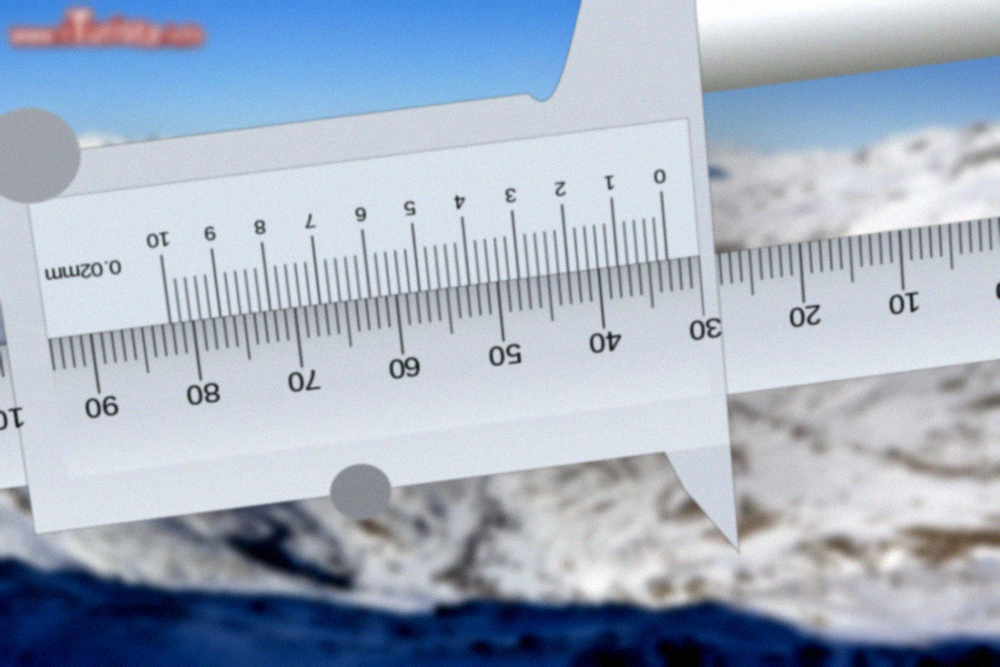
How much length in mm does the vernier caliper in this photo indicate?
33.2 mm
